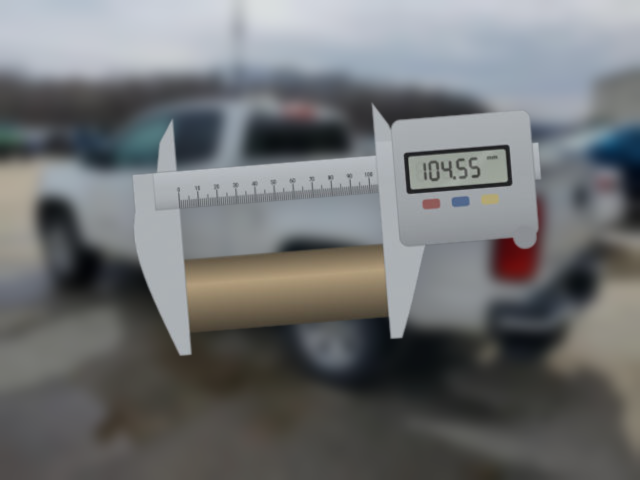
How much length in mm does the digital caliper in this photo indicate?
104.55 mm
